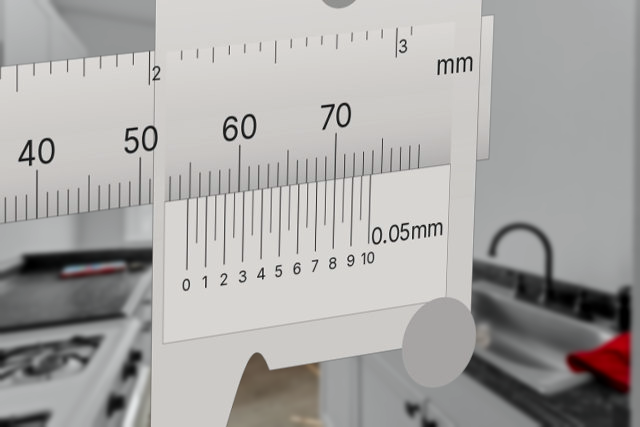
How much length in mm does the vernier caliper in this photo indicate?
54.8 mm
